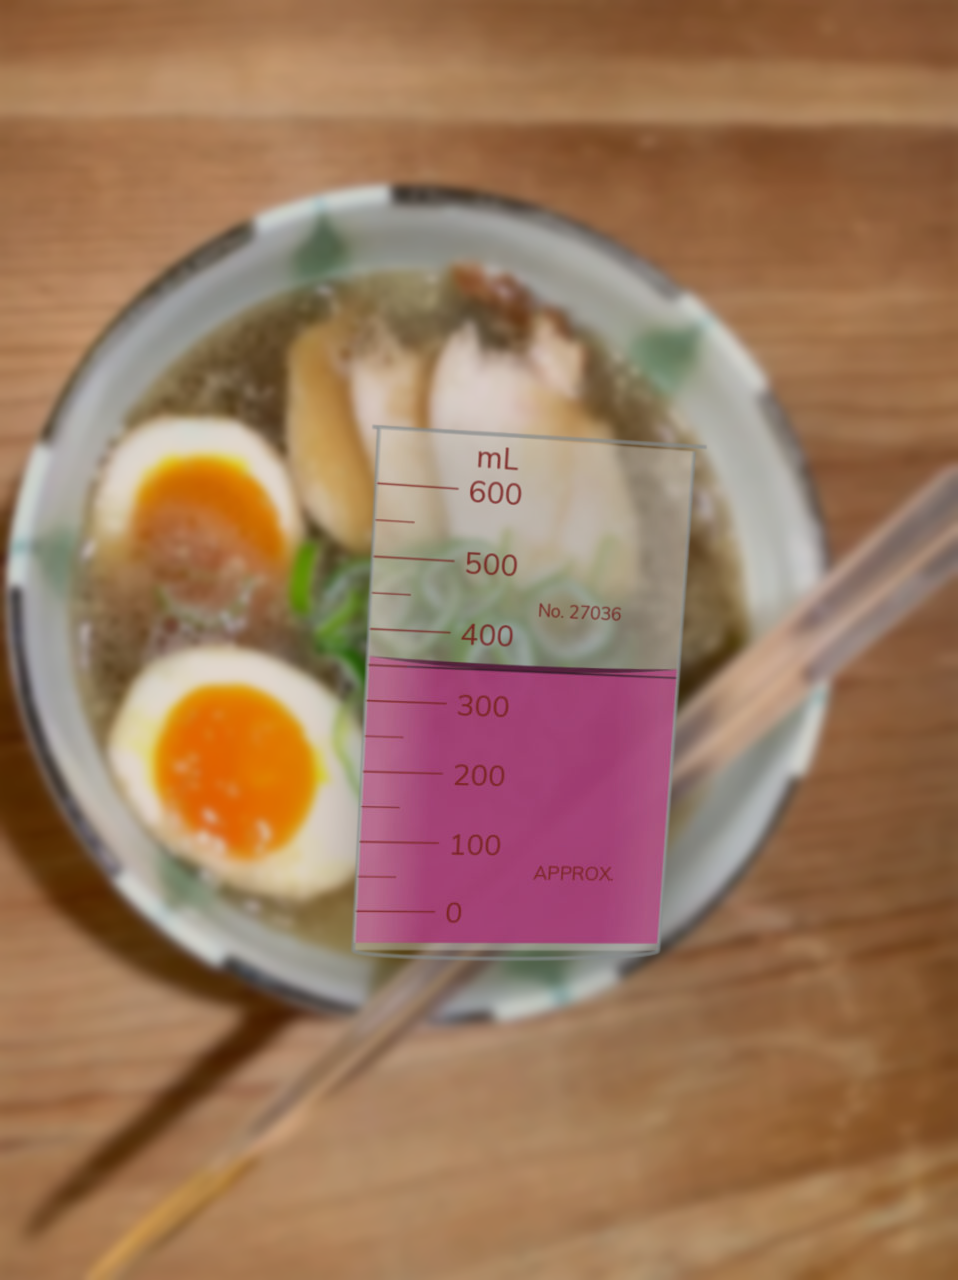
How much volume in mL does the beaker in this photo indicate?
350 mL
